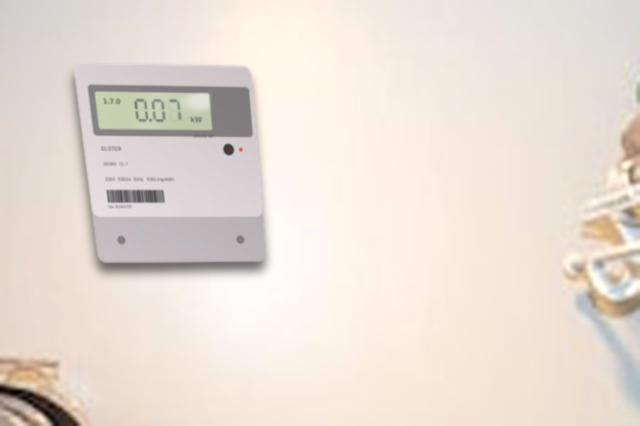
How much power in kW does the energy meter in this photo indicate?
0.07 kW
